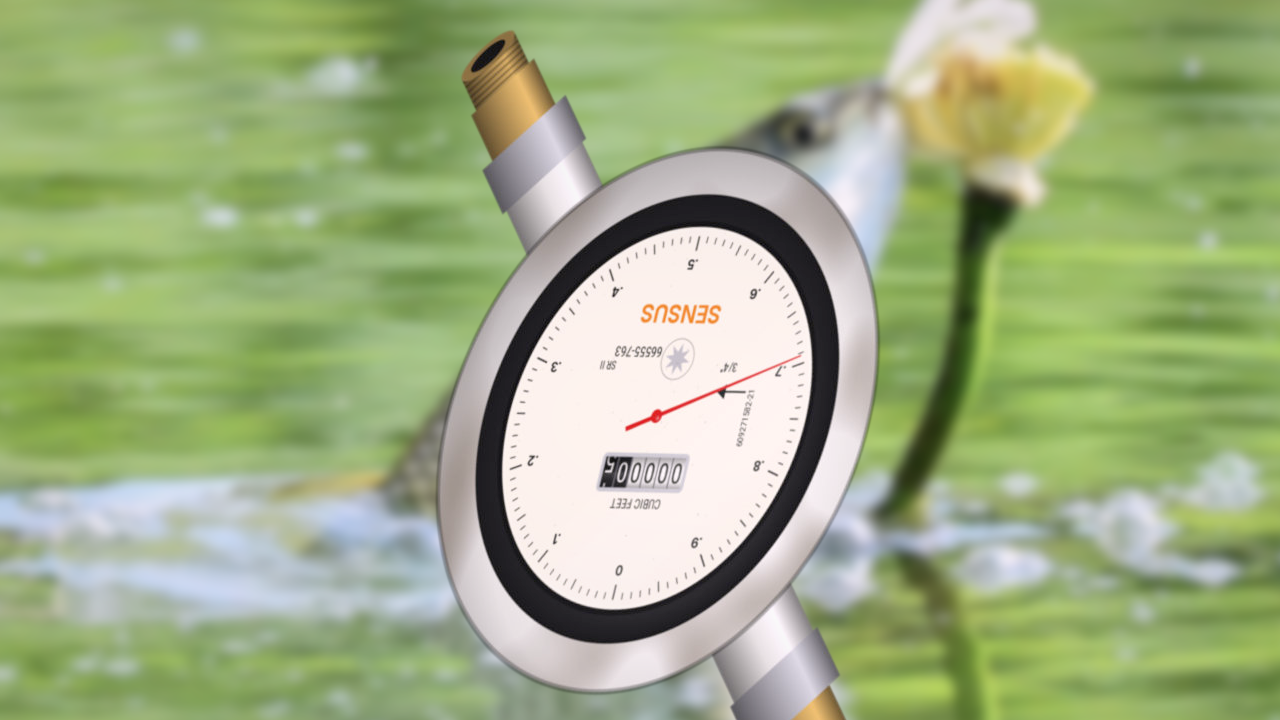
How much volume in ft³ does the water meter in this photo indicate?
4.69 ft³
